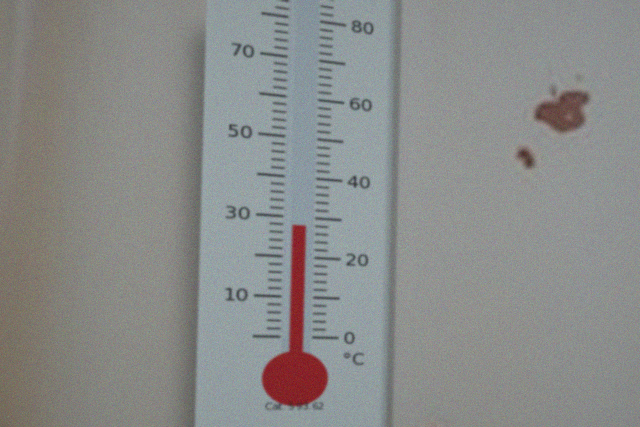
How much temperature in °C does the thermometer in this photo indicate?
28 °C
